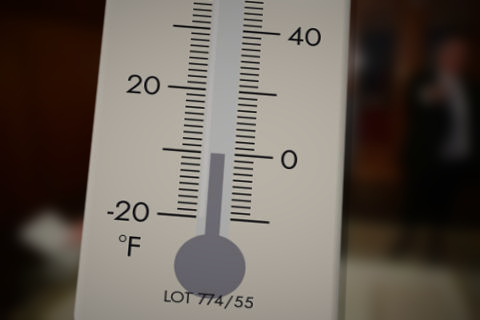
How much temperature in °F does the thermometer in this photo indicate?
0 °F
